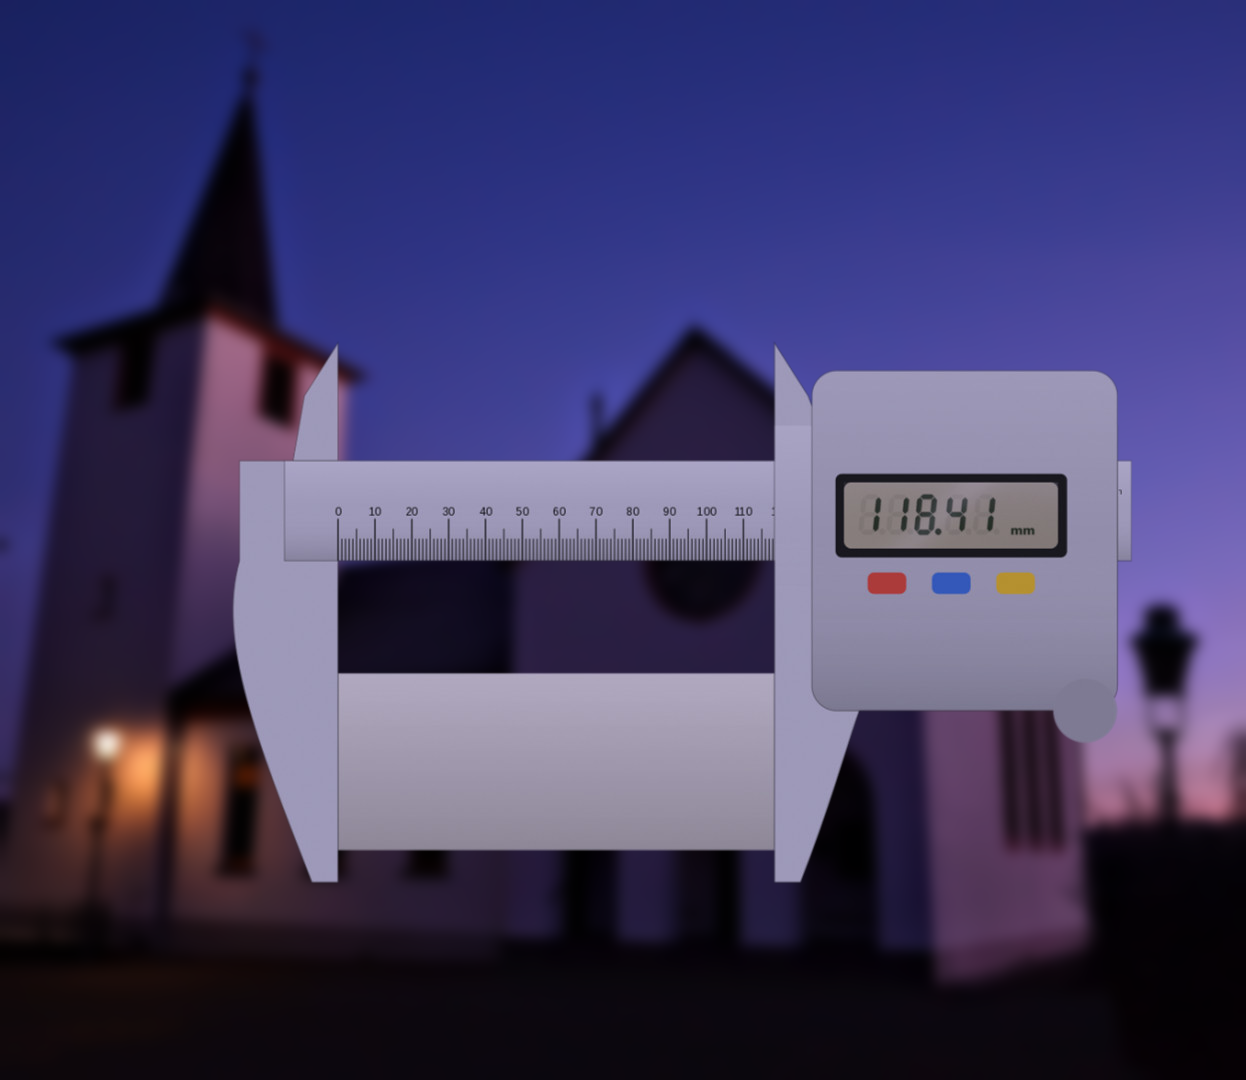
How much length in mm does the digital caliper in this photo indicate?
118.41 mm
